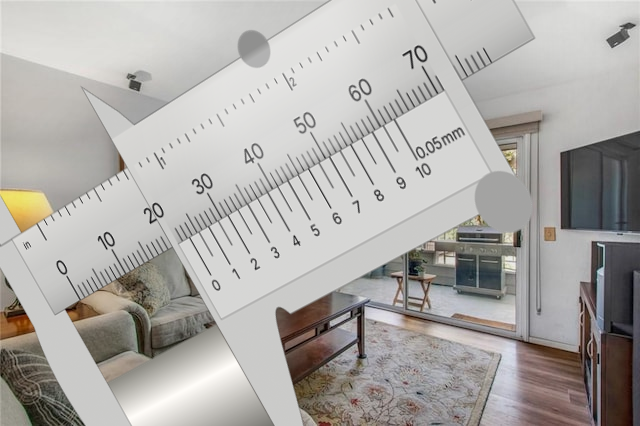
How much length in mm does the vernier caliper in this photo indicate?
23.4 mm
